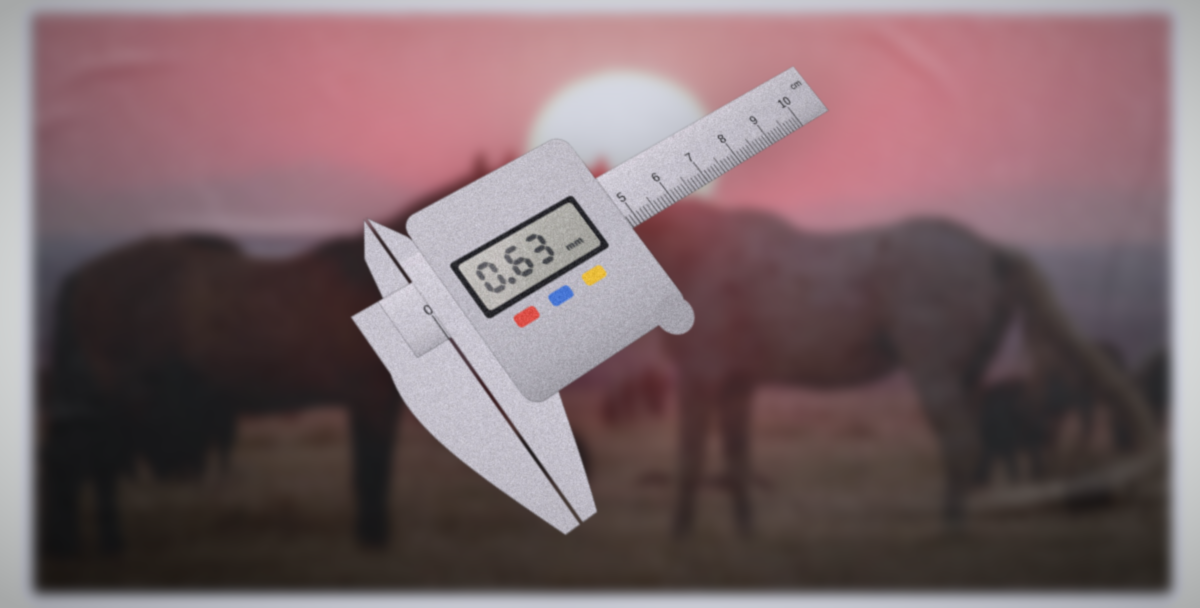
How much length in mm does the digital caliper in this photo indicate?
0.63 mm
